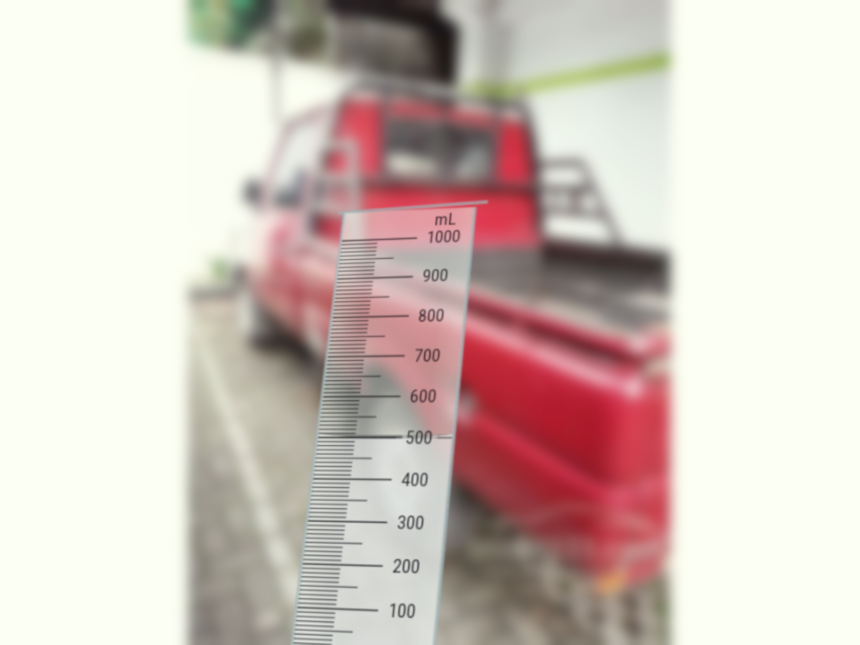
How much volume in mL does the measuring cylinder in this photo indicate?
500 mL
